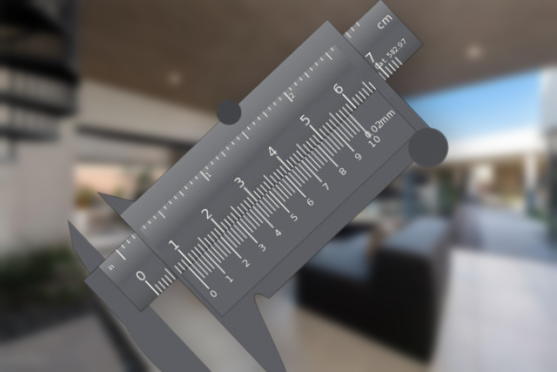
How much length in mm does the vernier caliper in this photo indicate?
9.0 mm
